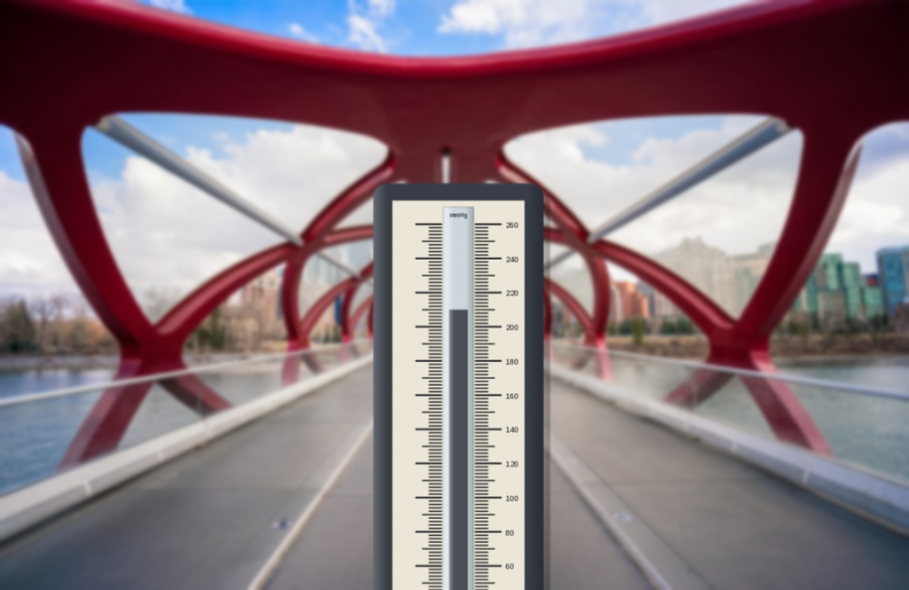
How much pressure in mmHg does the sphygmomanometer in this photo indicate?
210 mmHg
